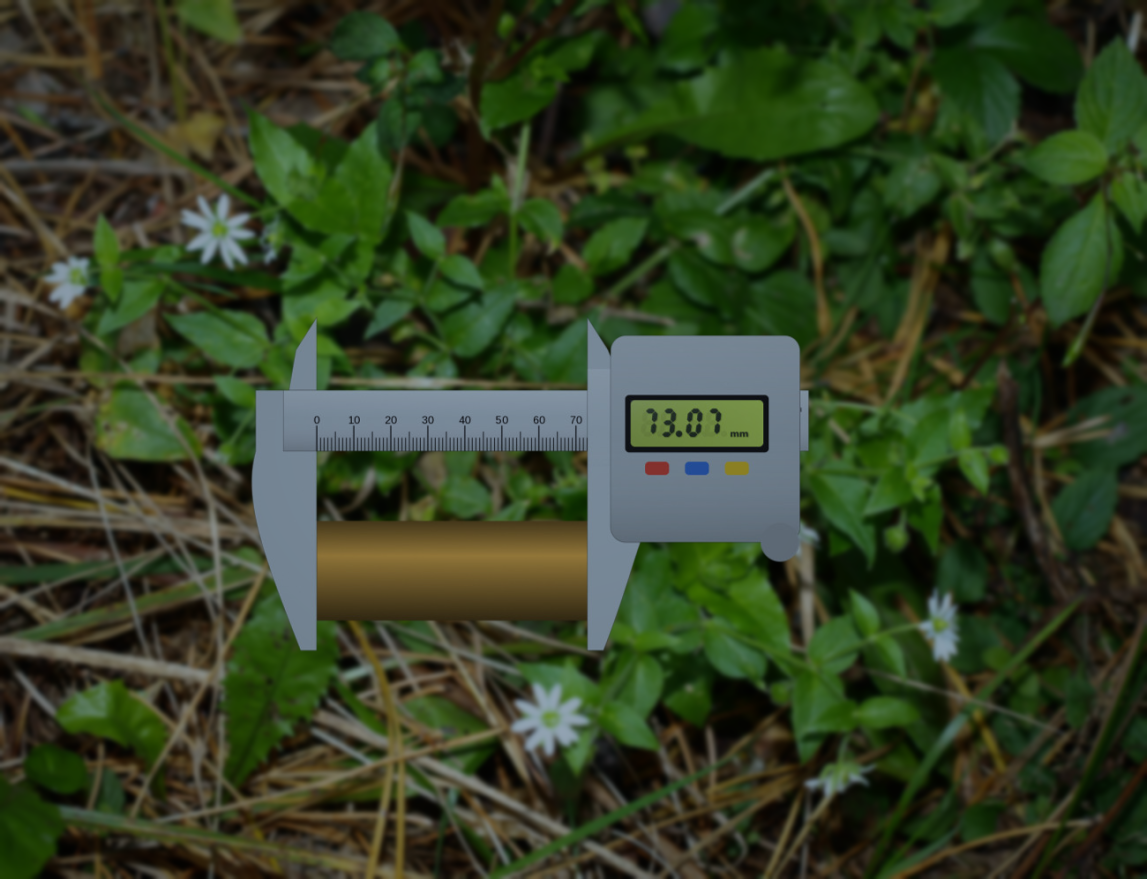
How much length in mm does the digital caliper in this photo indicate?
73.07 mm
